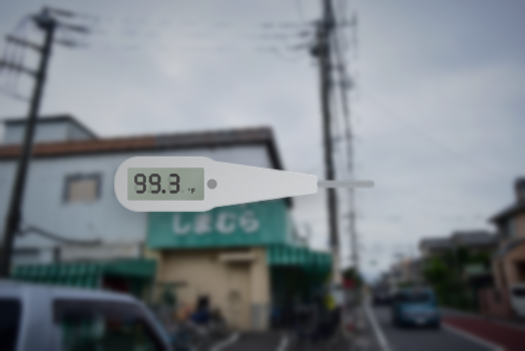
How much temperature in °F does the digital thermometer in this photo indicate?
99.3 °F
